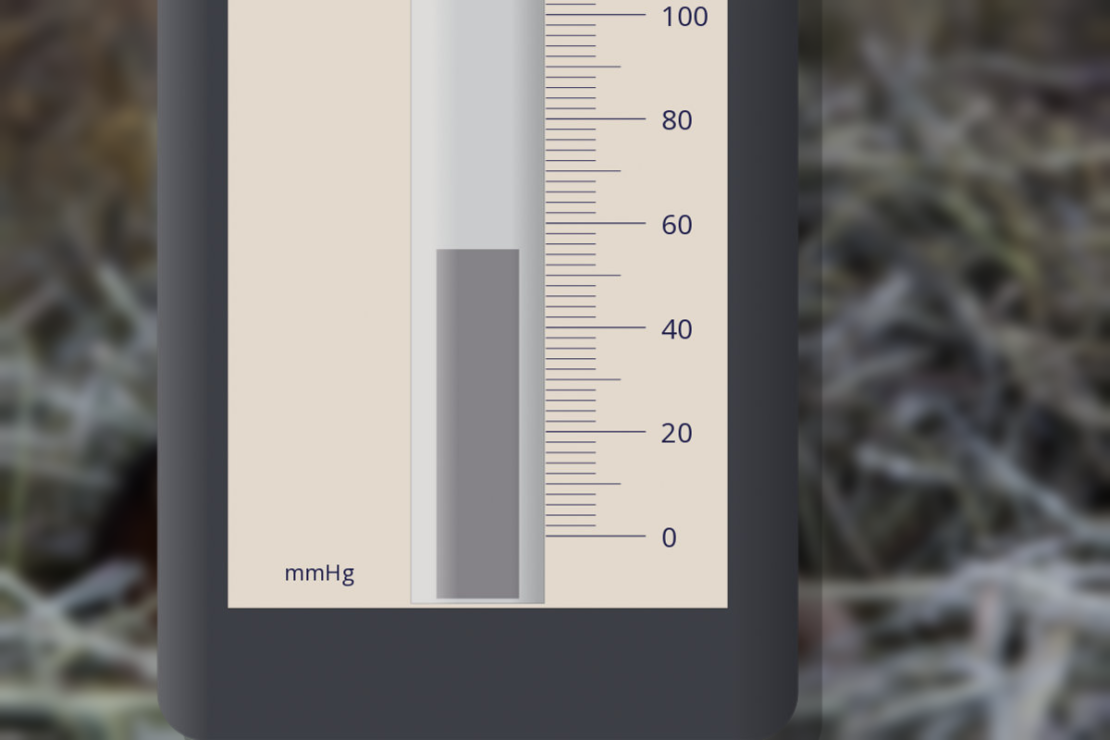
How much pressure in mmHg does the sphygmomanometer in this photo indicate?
55 mmHg
